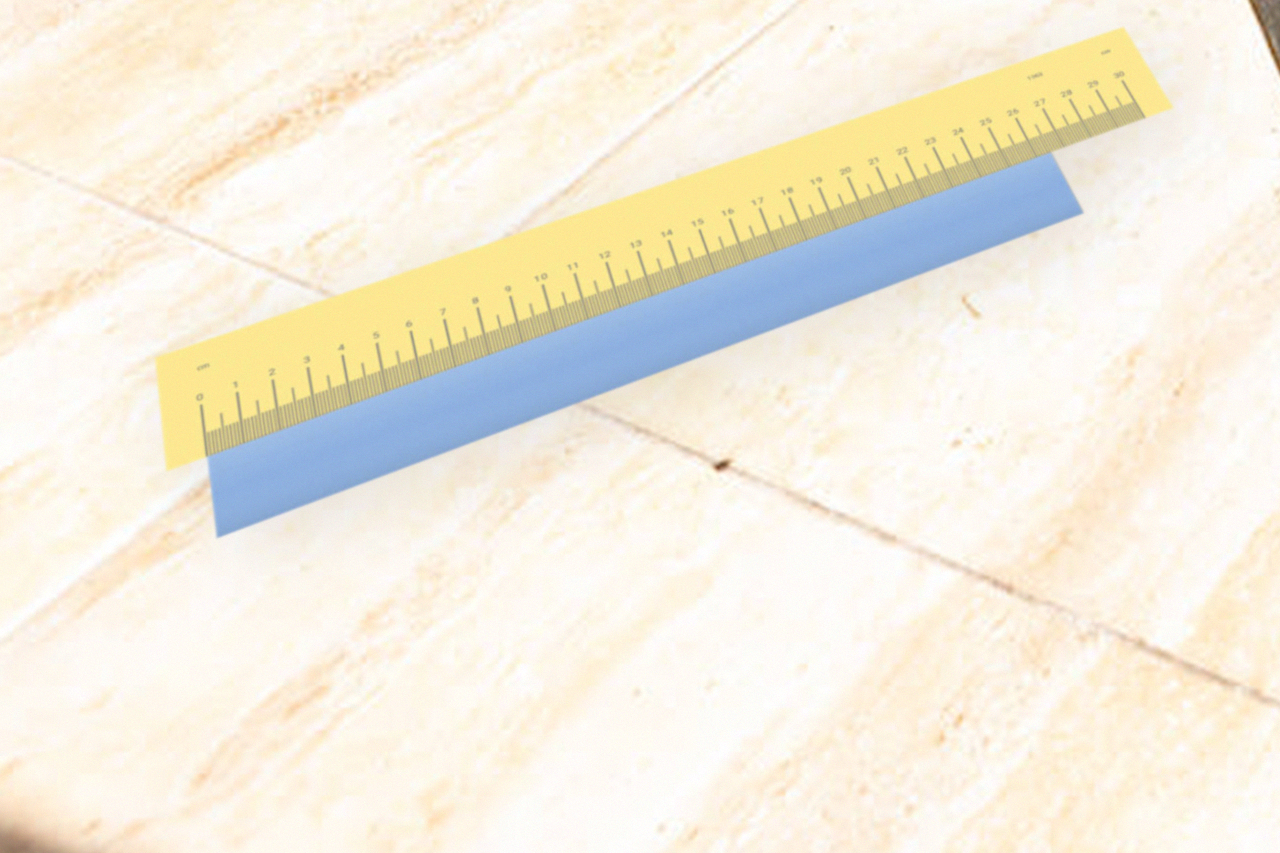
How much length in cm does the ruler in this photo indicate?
26.5 cm
